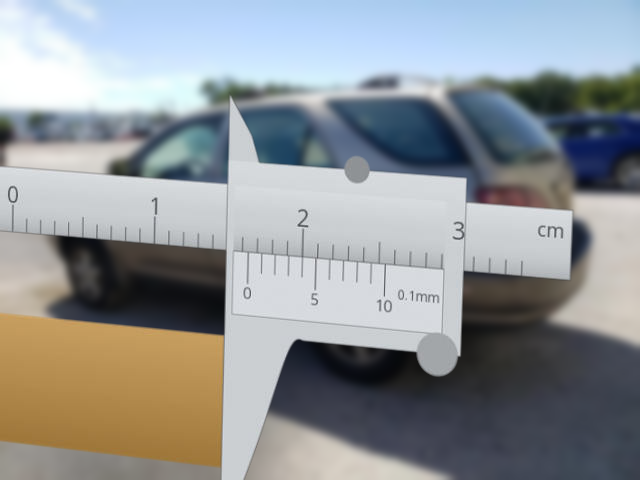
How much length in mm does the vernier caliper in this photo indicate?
16.4 mm
